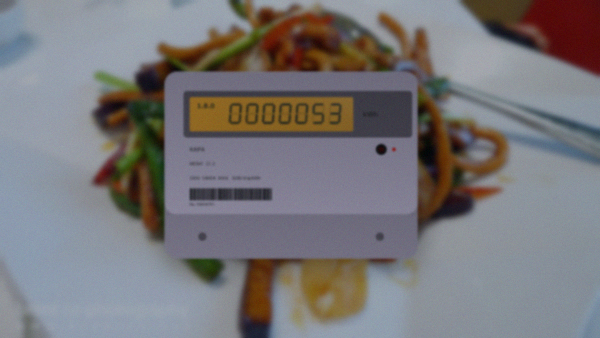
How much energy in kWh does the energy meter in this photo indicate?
53 kWh
